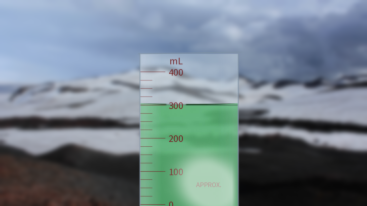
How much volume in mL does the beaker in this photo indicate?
300 mL
